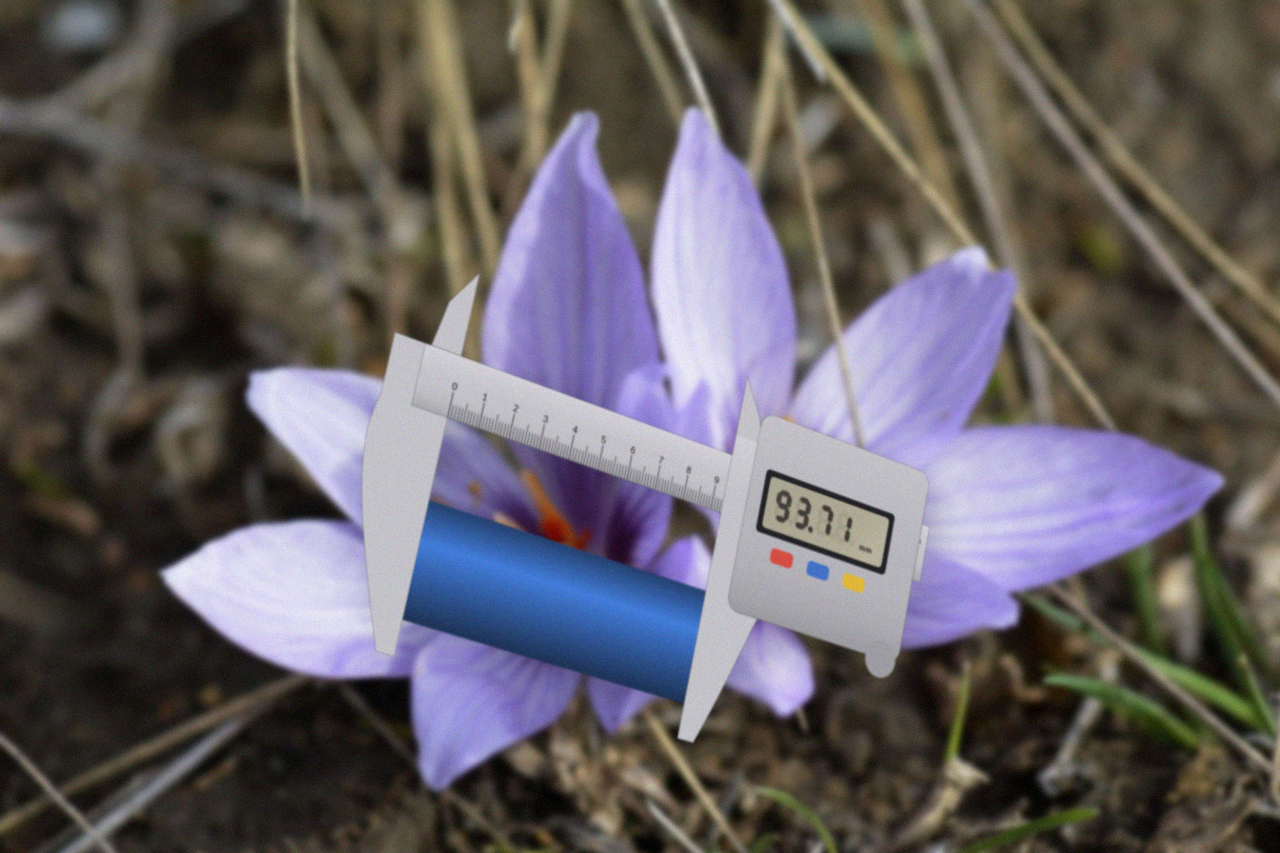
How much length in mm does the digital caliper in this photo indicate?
93.71 mm
